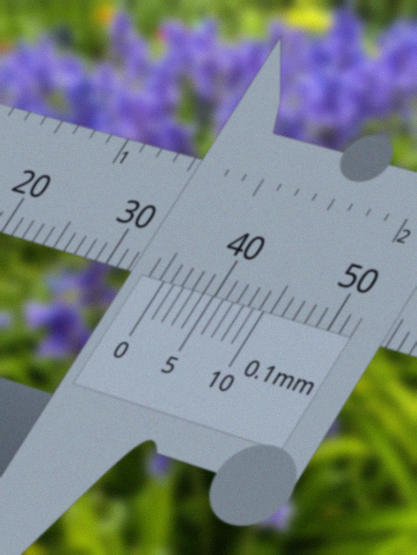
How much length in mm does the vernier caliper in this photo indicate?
35.4 mm
